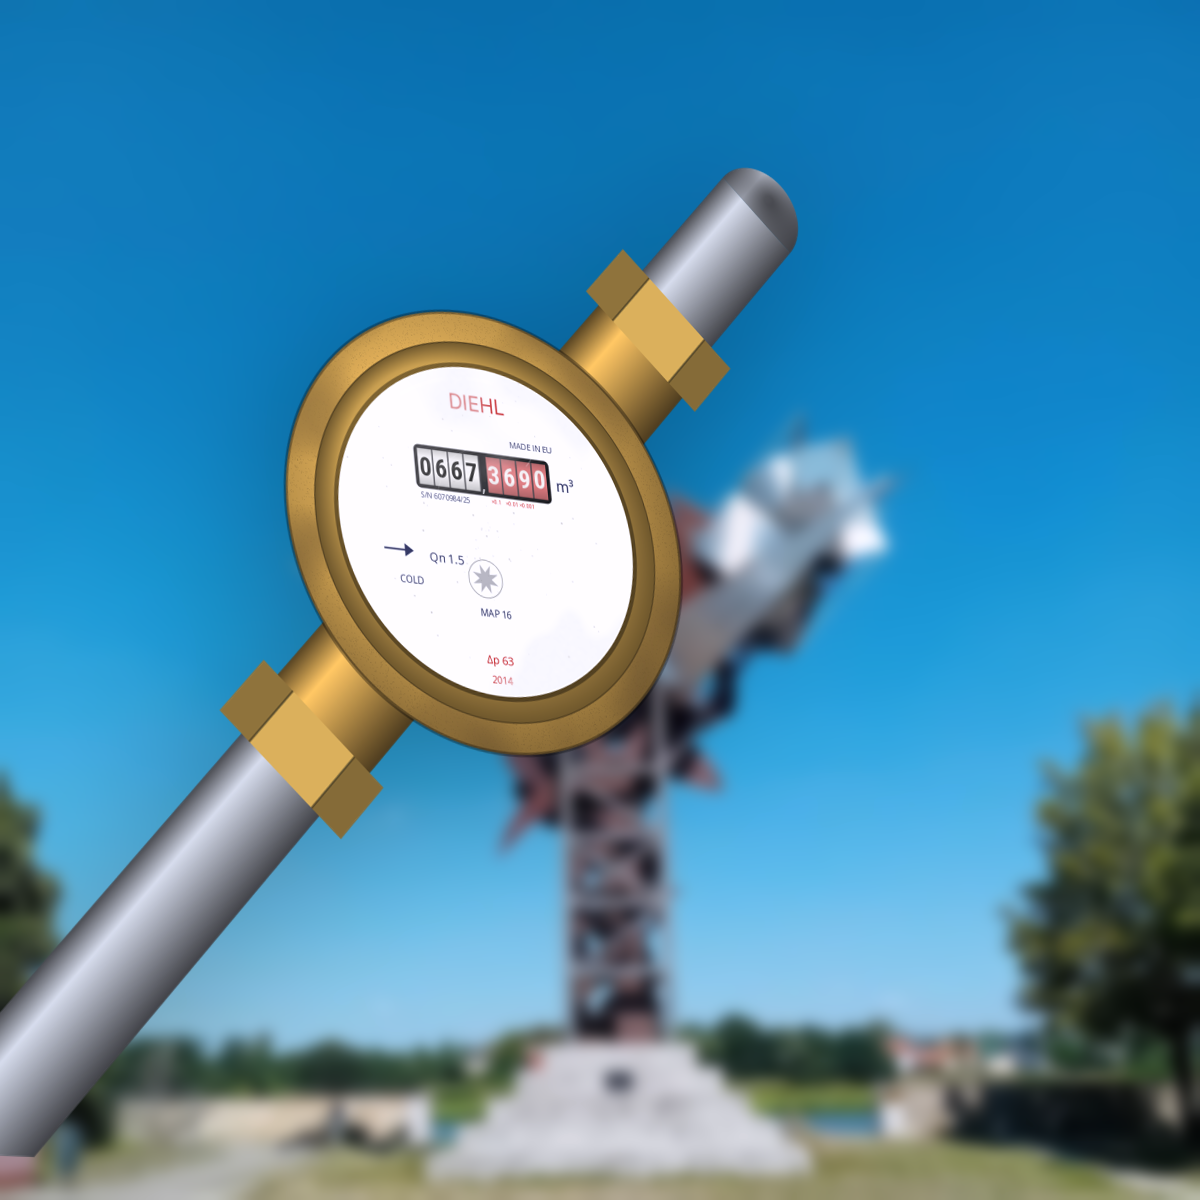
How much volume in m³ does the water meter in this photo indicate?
667.3690 m³
